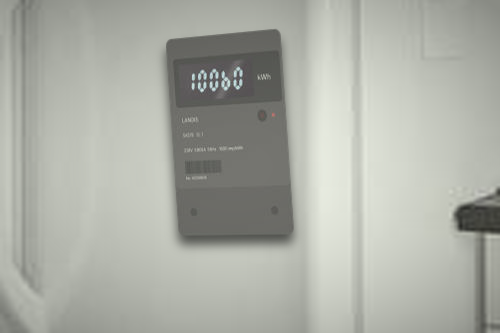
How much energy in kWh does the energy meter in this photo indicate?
10060 kWh
